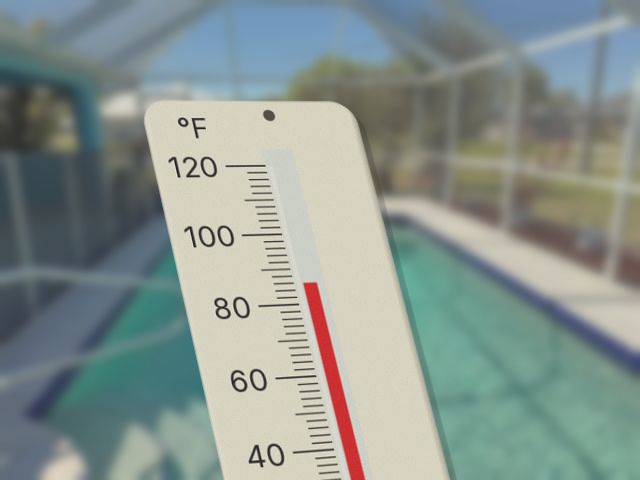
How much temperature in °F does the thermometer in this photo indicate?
86 °F
